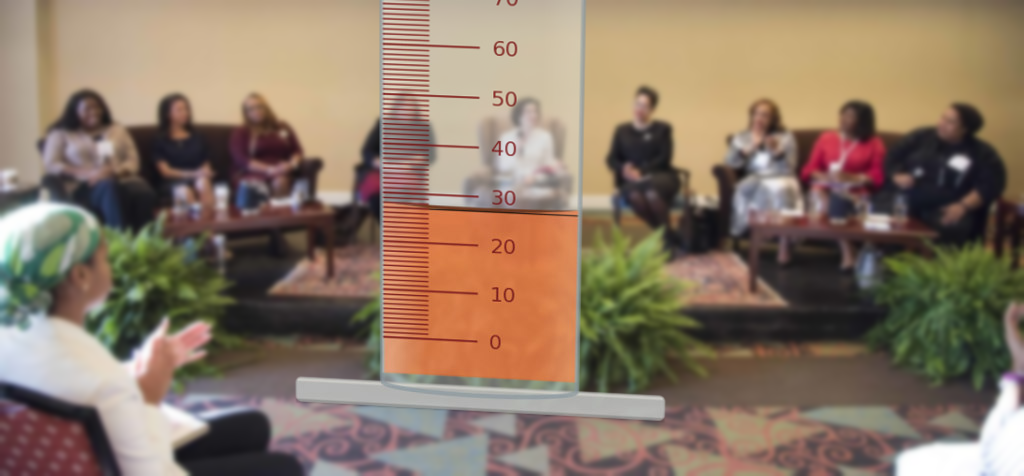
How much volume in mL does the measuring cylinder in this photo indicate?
27 mL
